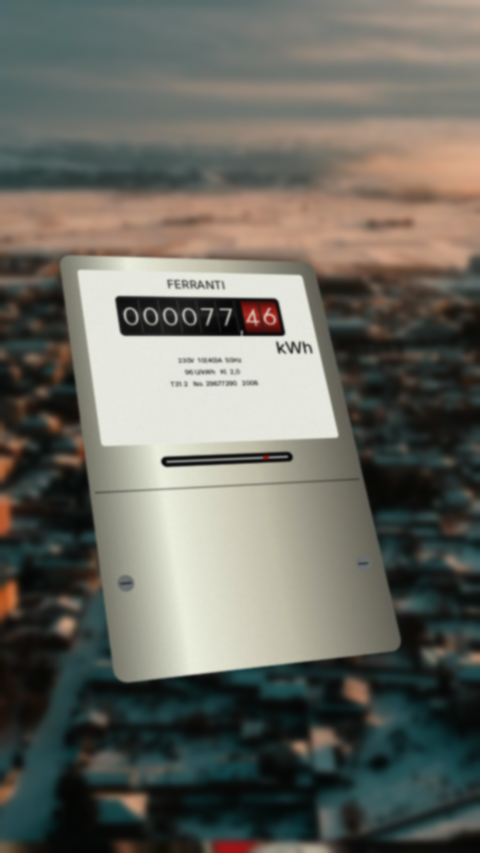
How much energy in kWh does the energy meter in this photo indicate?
77.46 kWh
